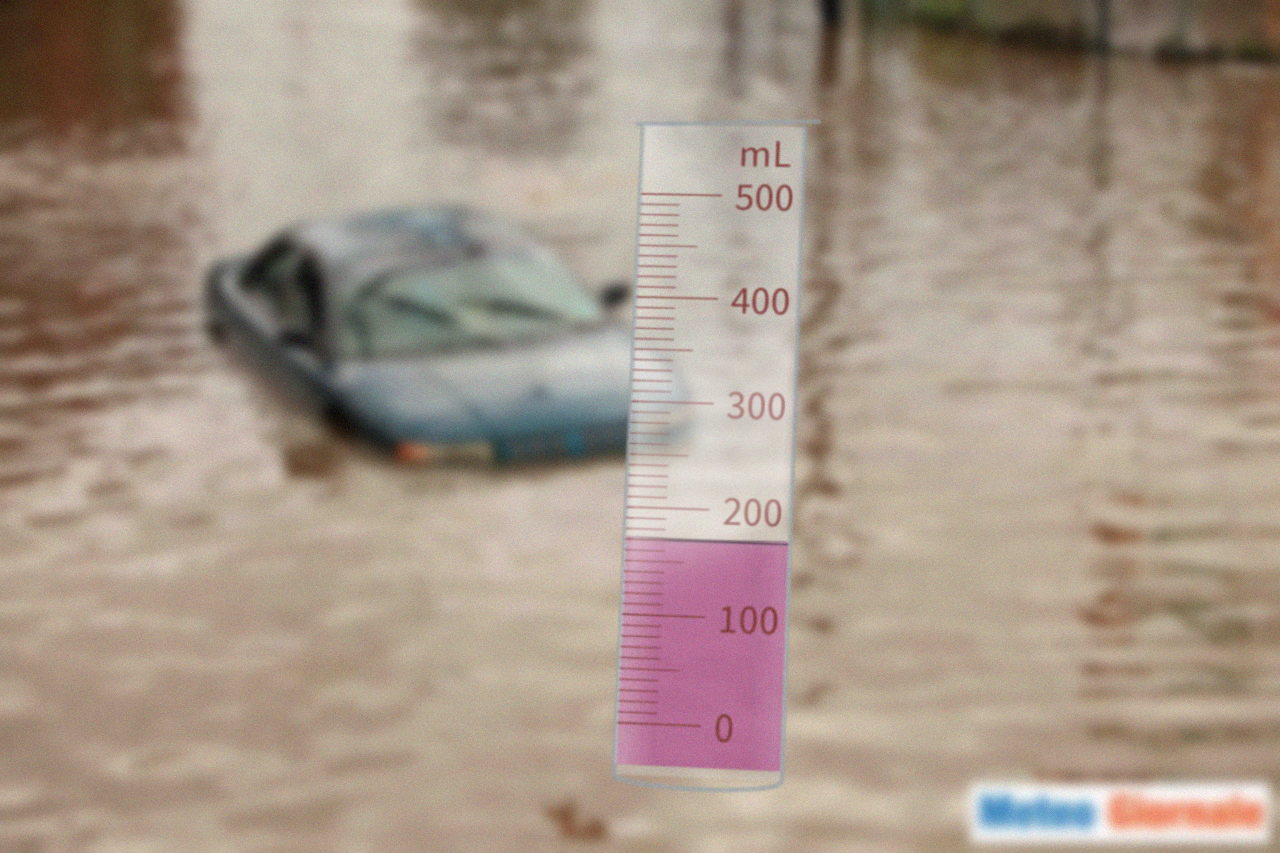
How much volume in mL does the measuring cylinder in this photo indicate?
170 mL
